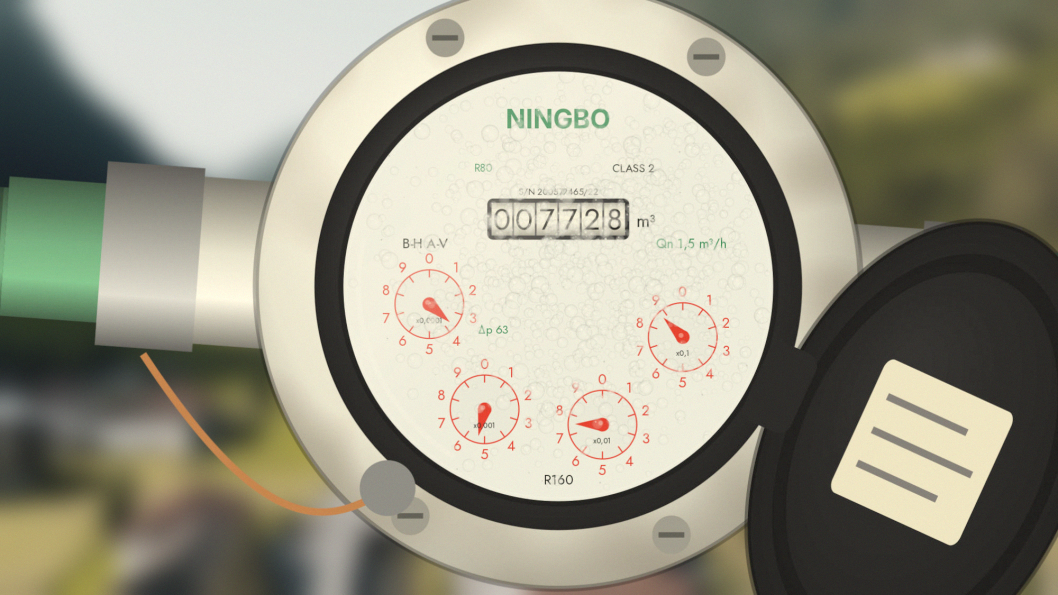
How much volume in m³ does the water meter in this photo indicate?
7728.8753 m³
